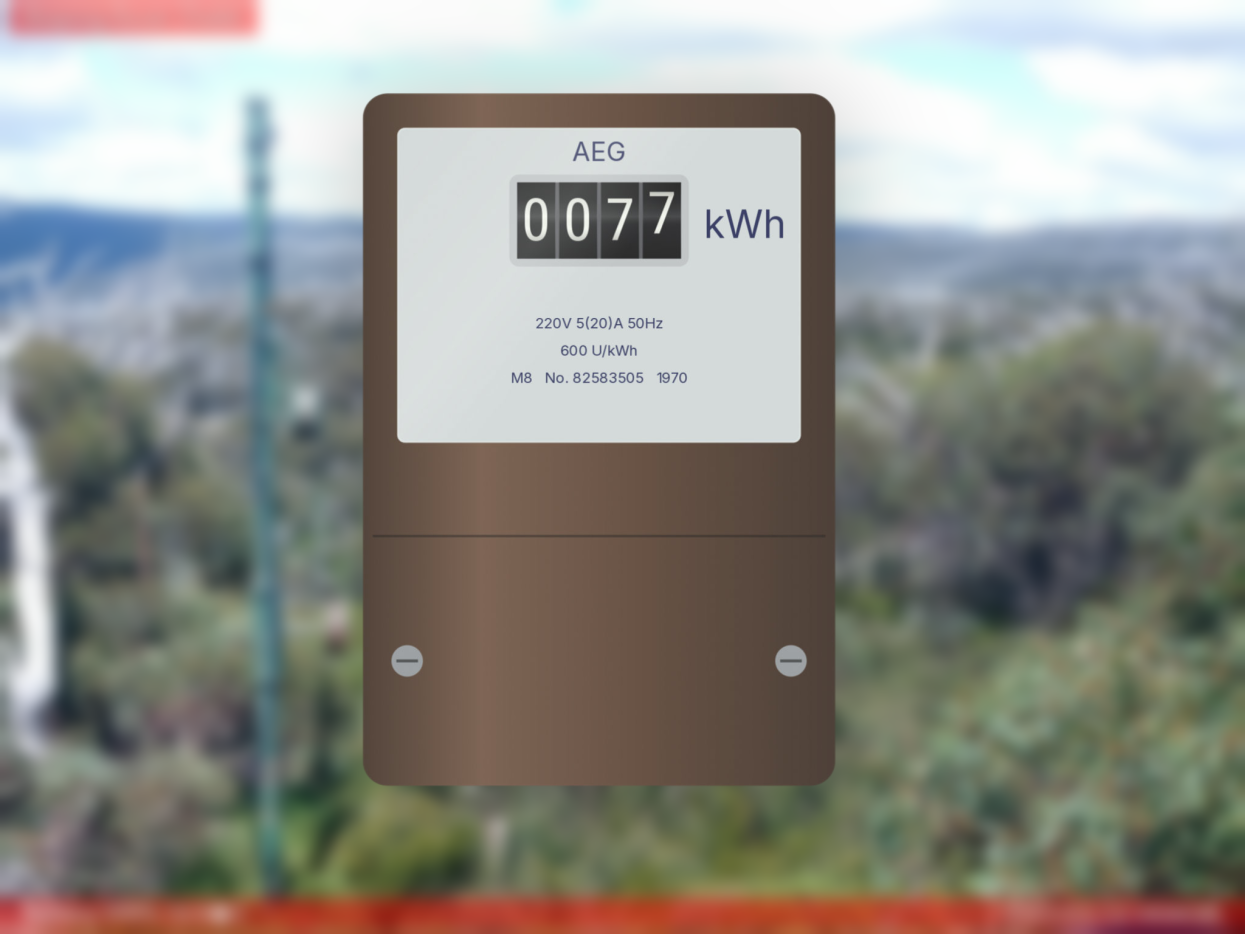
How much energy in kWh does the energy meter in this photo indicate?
77 kWh
